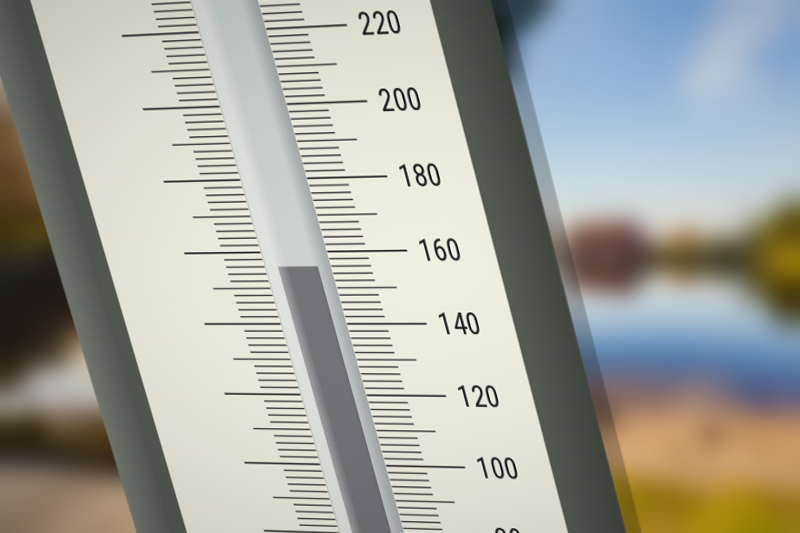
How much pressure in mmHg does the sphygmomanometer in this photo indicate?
156 mmHg
